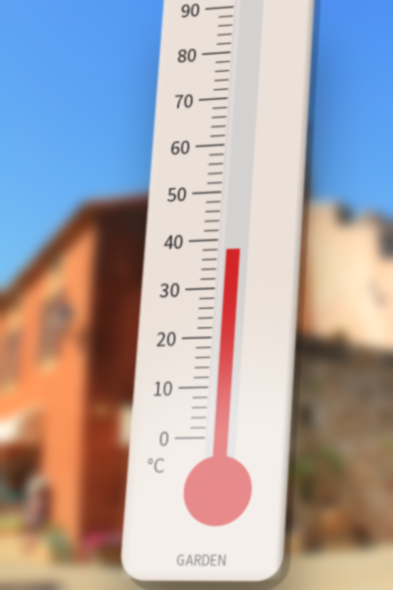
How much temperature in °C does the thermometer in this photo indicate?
38 °C
